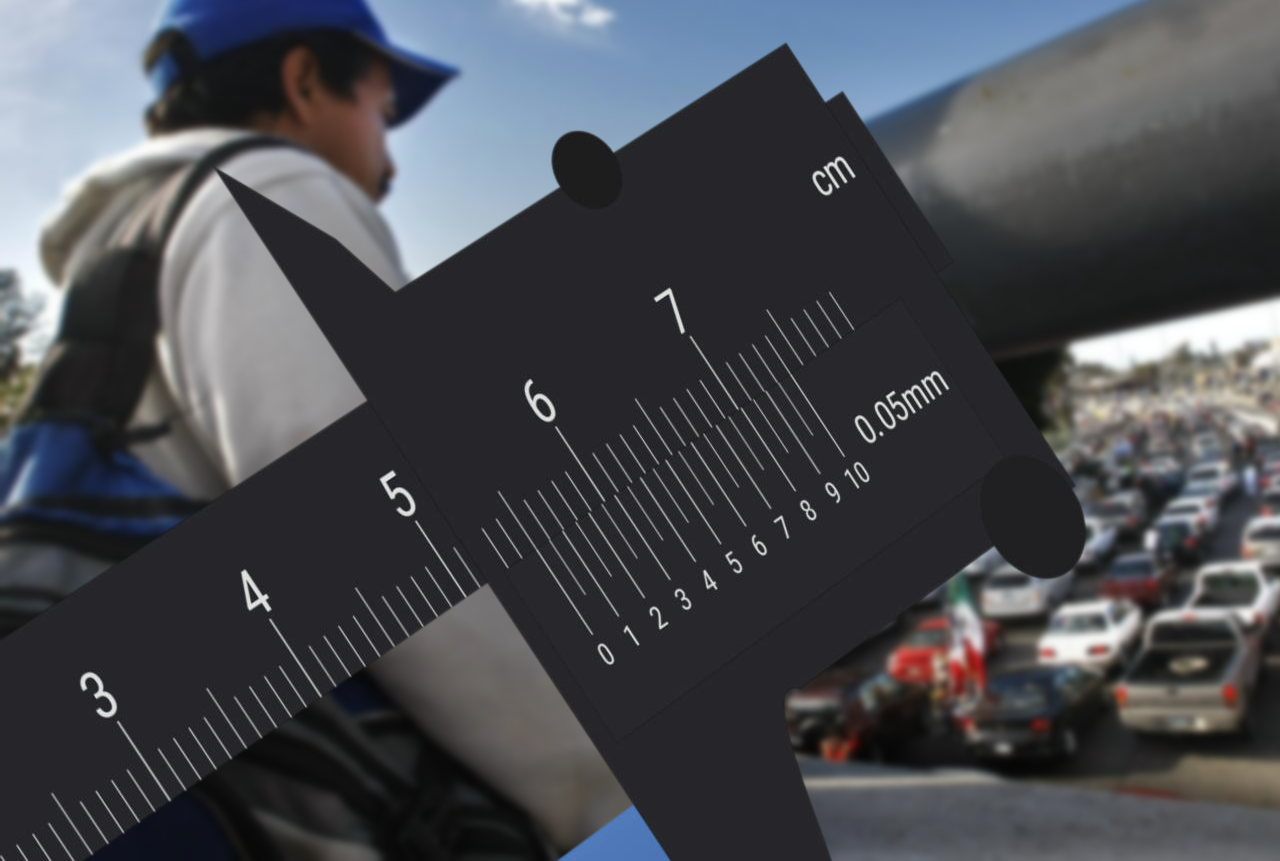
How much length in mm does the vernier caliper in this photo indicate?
55.0 mm
